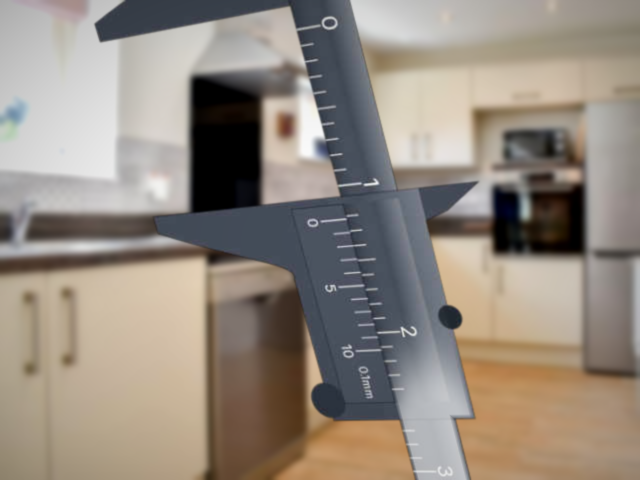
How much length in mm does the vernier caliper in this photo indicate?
12.2 mm
